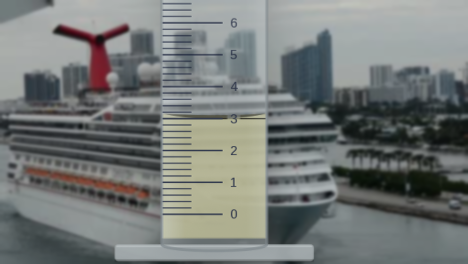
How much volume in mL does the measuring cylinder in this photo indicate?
3 mL
